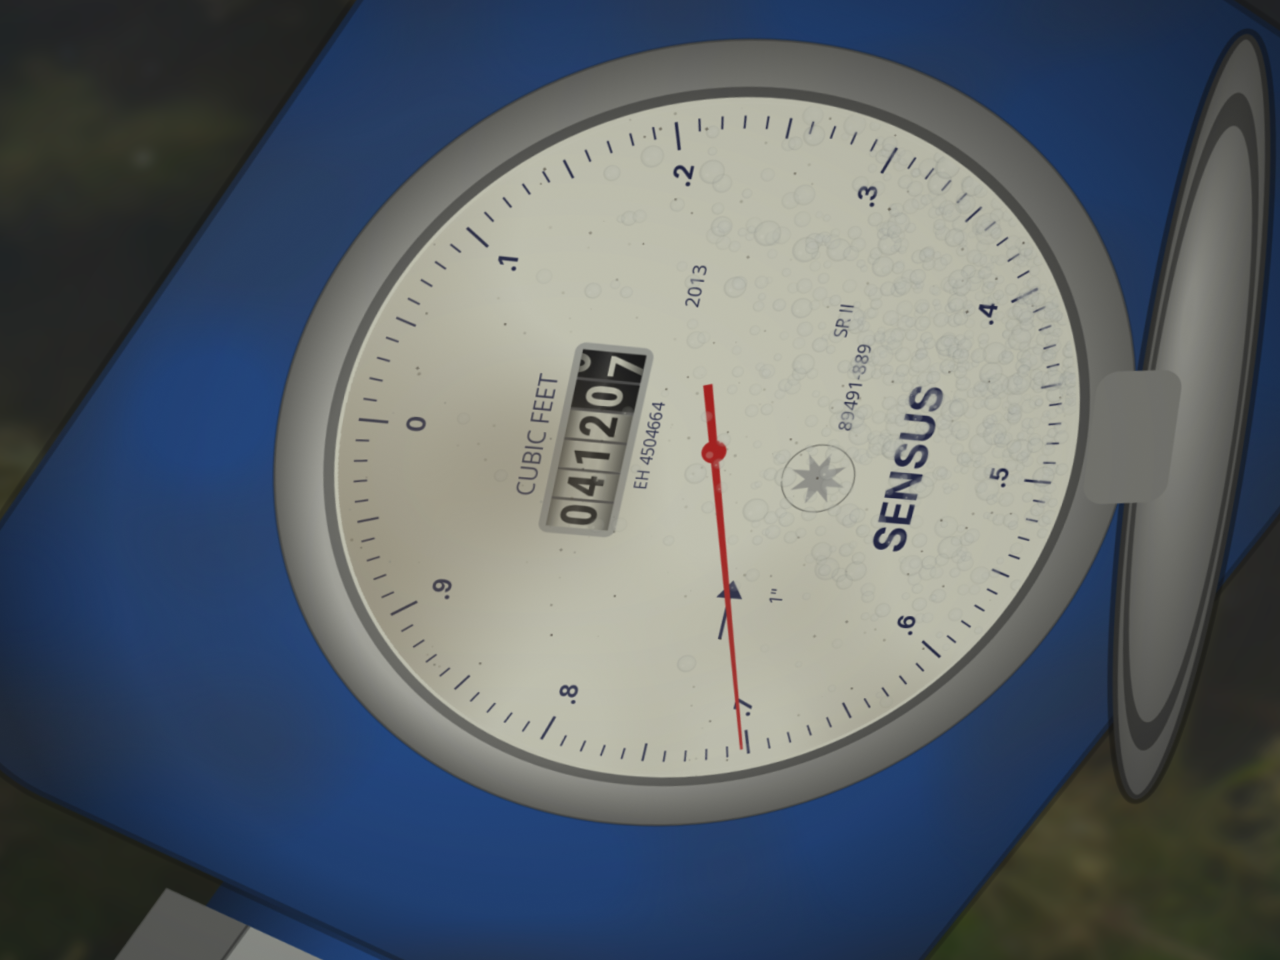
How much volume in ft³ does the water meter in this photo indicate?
41206.70 ft³
